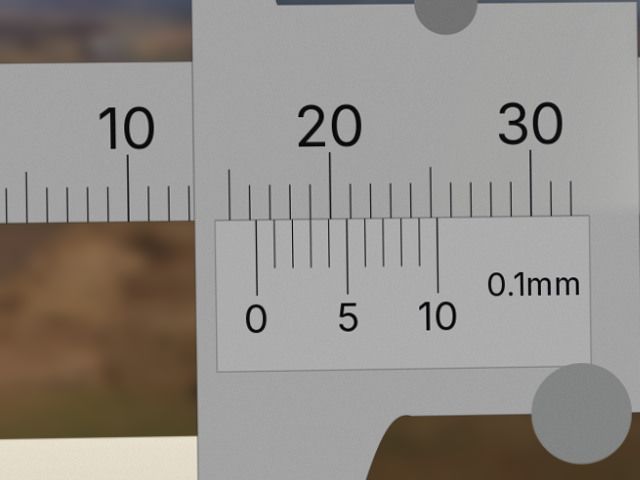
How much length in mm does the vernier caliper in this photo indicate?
16.3 mm
